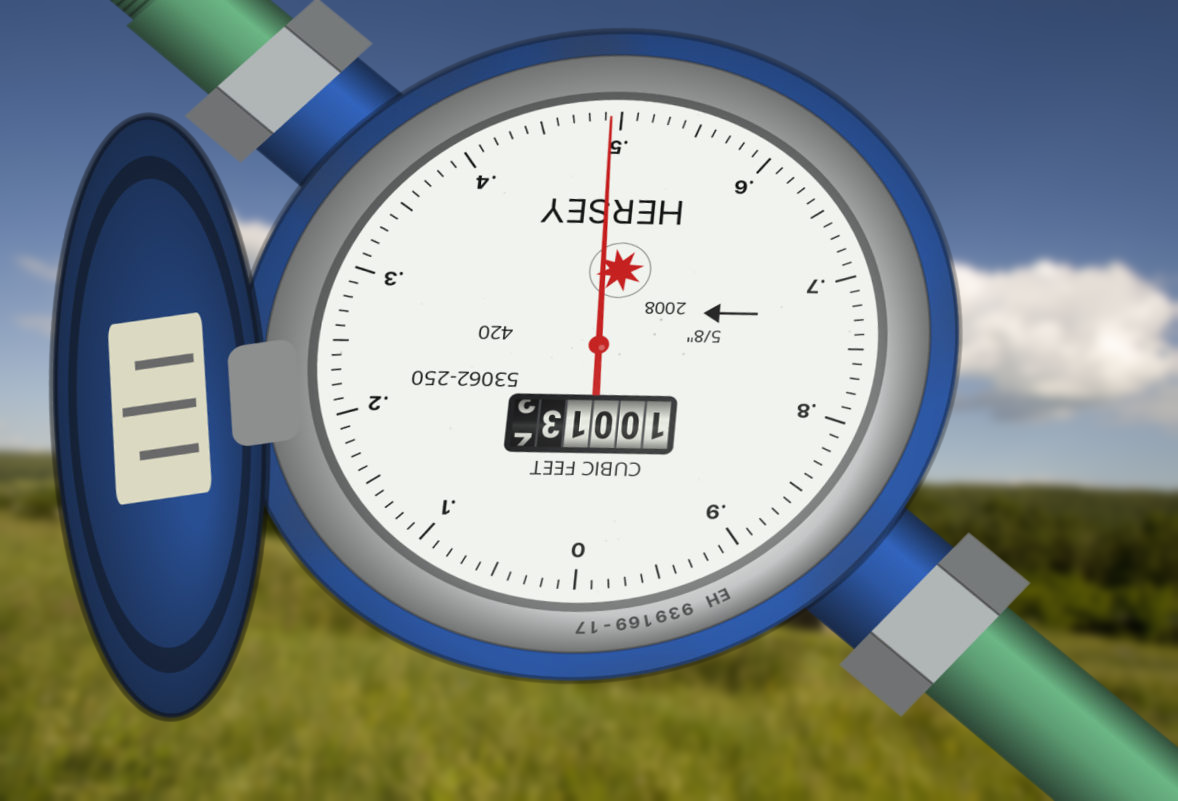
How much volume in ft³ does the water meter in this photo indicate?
100132.49 ft³
